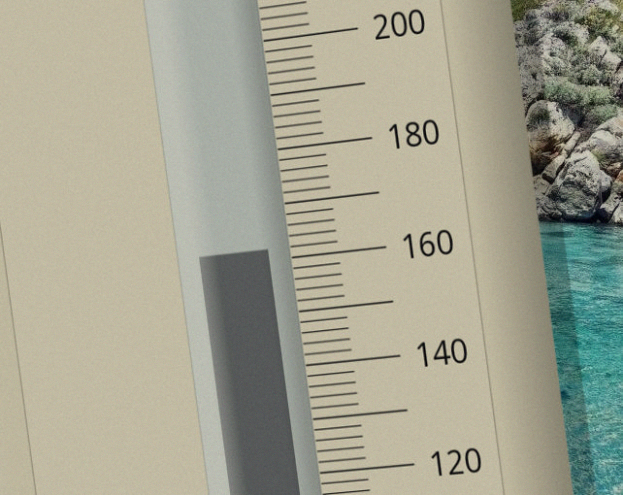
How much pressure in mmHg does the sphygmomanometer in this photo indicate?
162 mmHg
